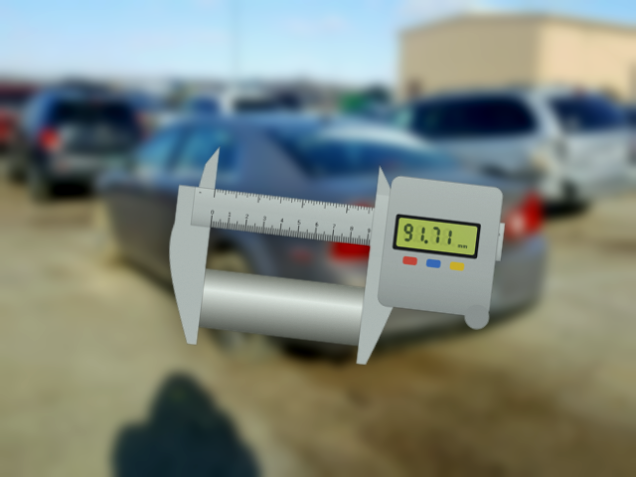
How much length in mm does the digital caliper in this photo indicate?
91.71 mm
